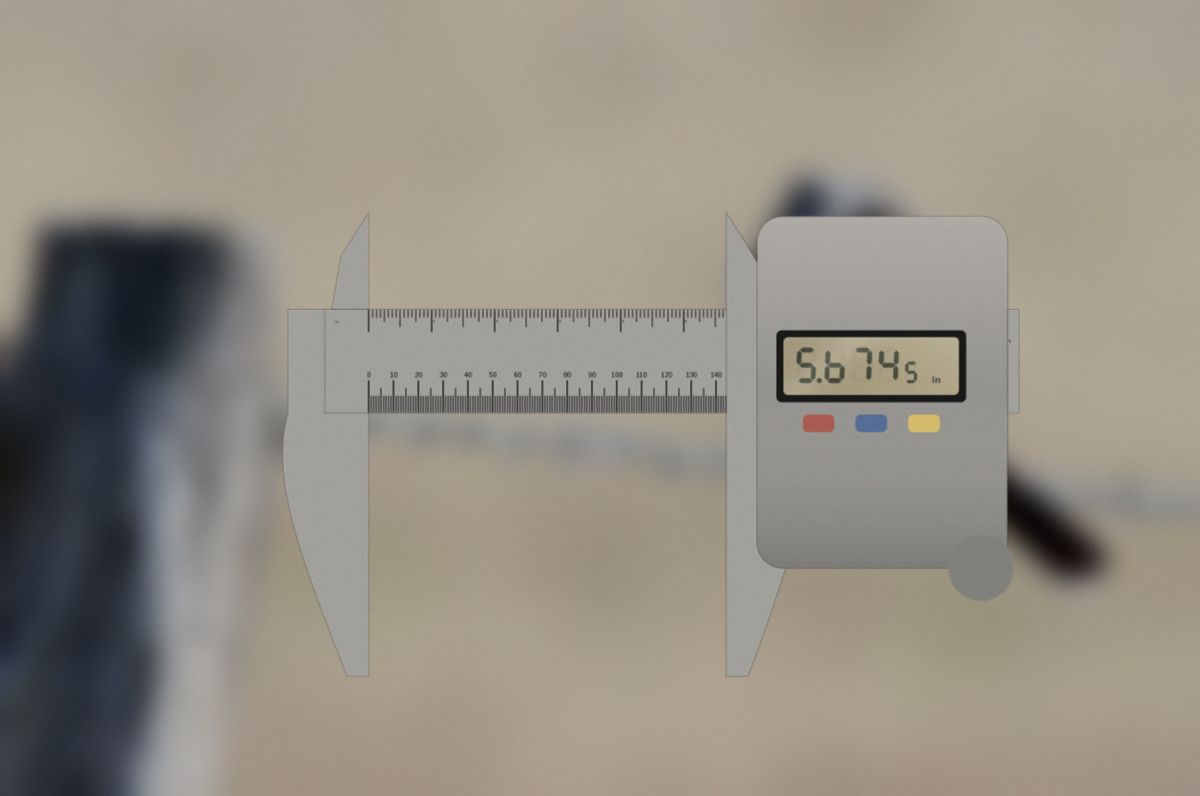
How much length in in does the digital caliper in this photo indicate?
5.6745 in
